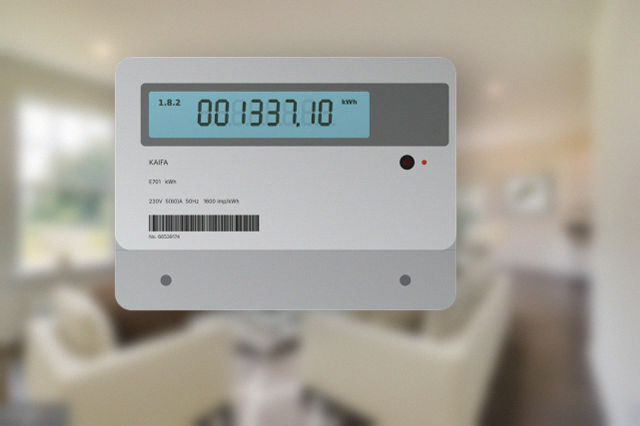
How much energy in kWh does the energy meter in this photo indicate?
1337.10 kWh
